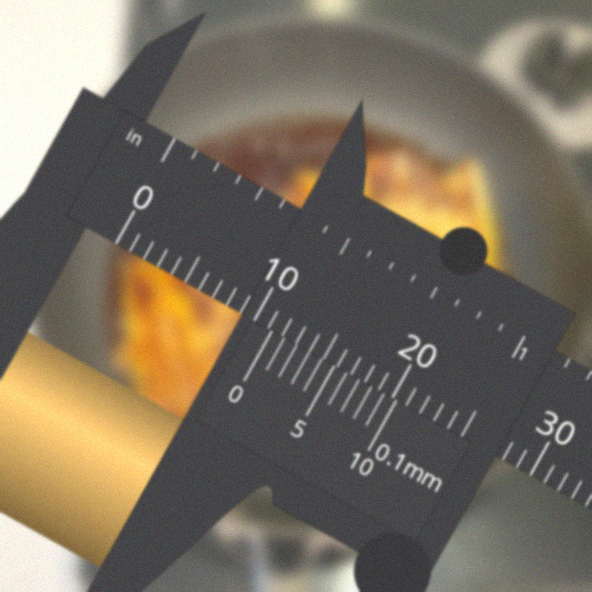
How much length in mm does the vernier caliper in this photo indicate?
11.3 mm
